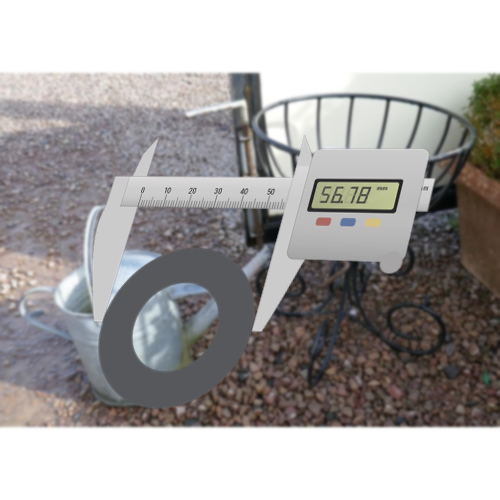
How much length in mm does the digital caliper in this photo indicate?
56.78 mm
